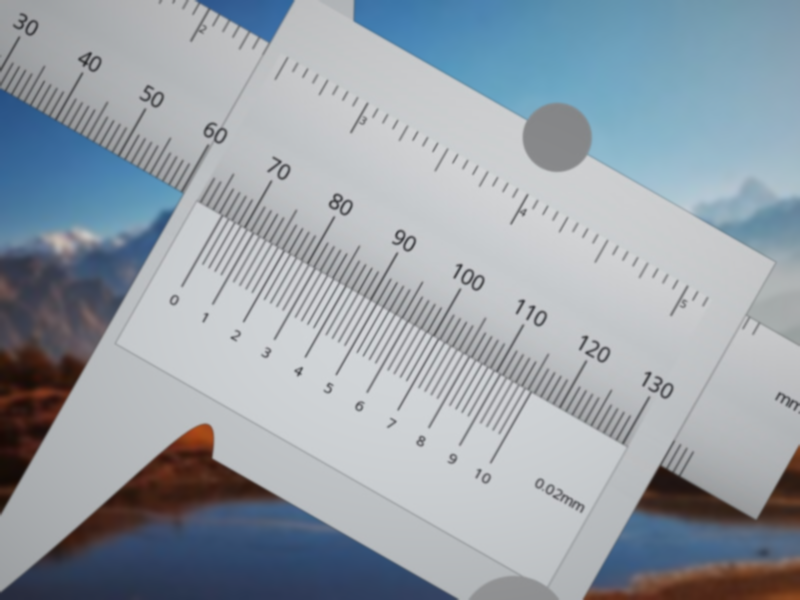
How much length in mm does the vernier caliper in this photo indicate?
66.5 mm
